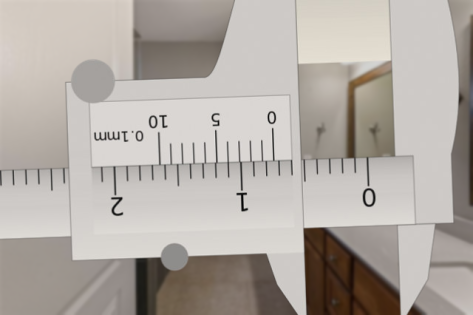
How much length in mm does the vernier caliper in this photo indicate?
7.4 mm
